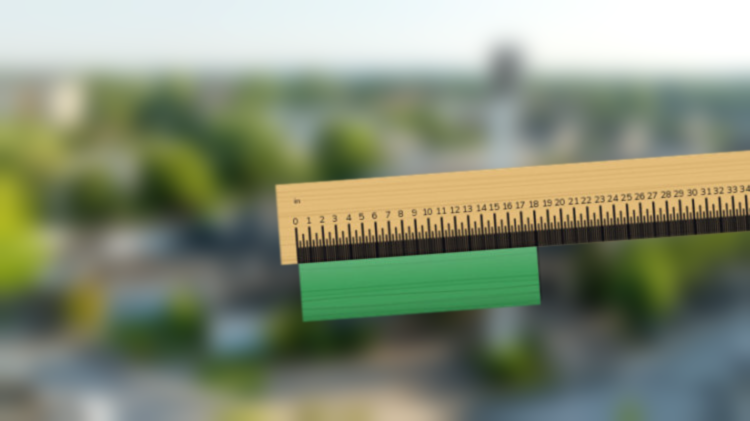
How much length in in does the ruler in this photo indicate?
18 in
